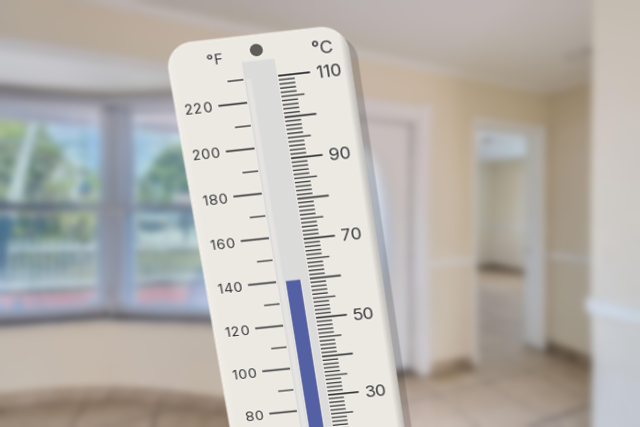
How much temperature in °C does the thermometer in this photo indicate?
60 °C
